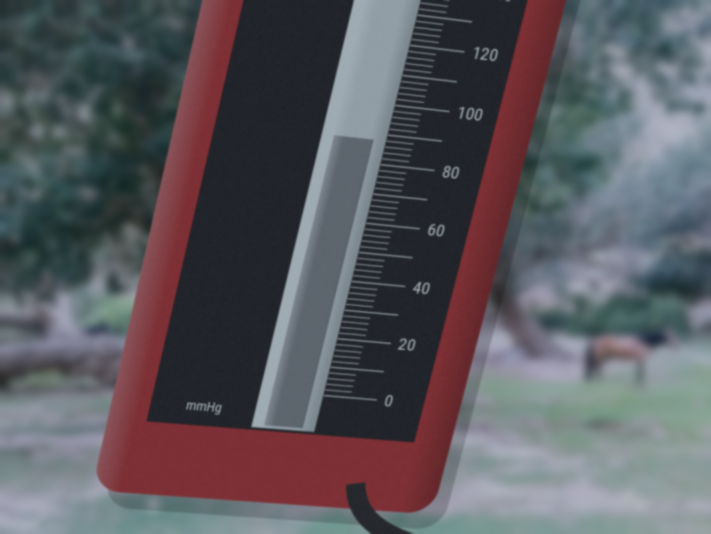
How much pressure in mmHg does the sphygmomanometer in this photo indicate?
88 mmHg
